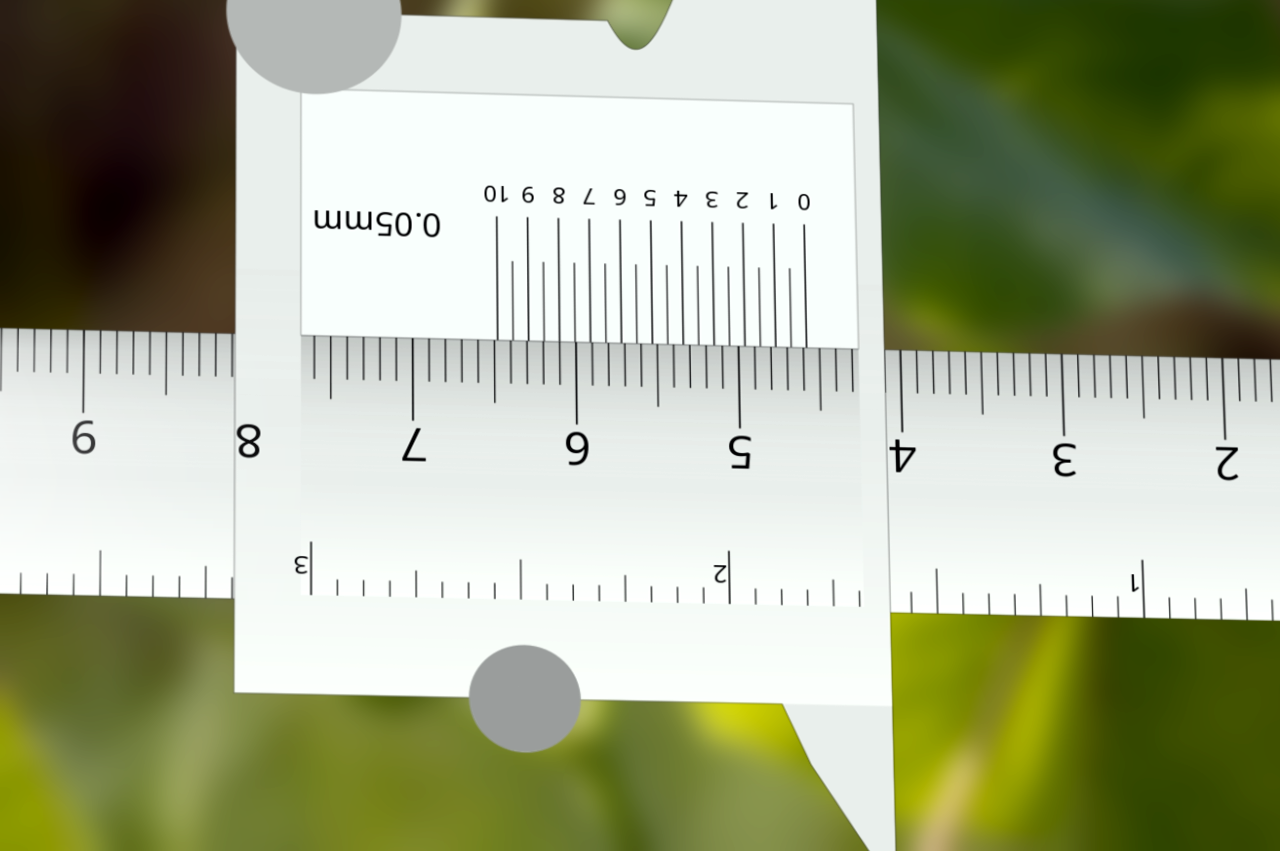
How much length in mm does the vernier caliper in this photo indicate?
45.8 mm
